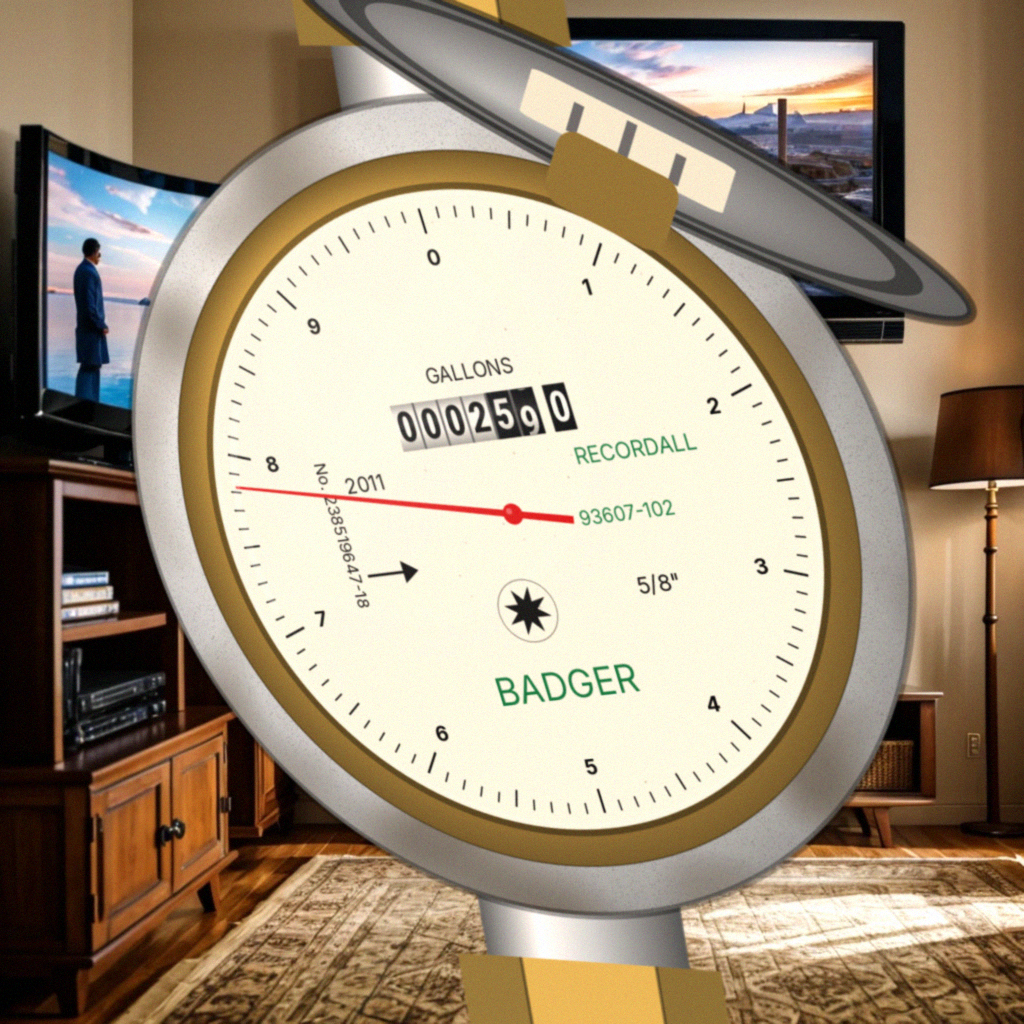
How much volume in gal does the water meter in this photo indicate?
2587.8 gal
